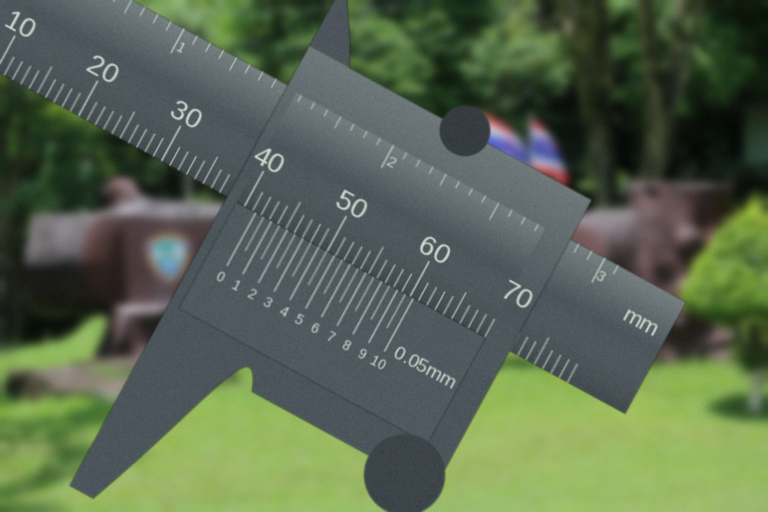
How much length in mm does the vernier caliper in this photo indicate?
41.4 mm
